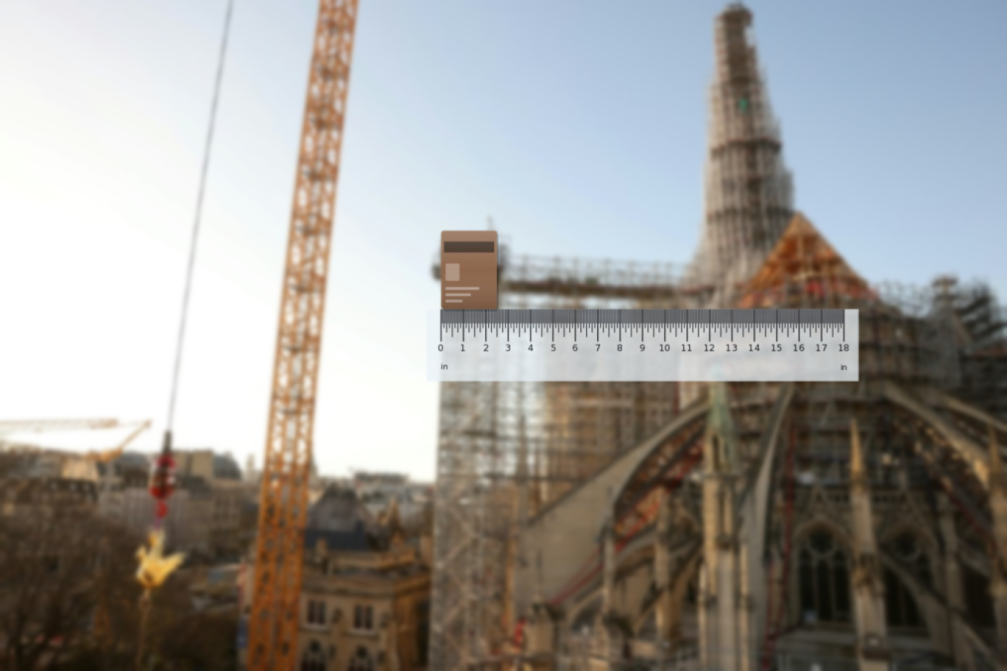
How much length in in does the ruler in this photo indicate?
2.5 in
